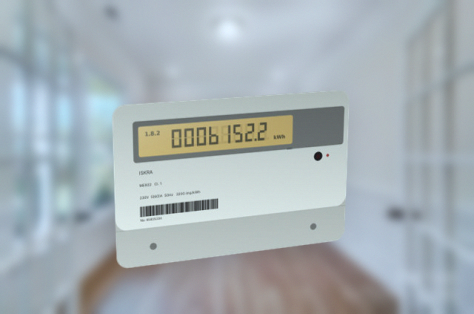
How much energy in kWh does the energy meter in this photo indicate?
6152.2 kWh
